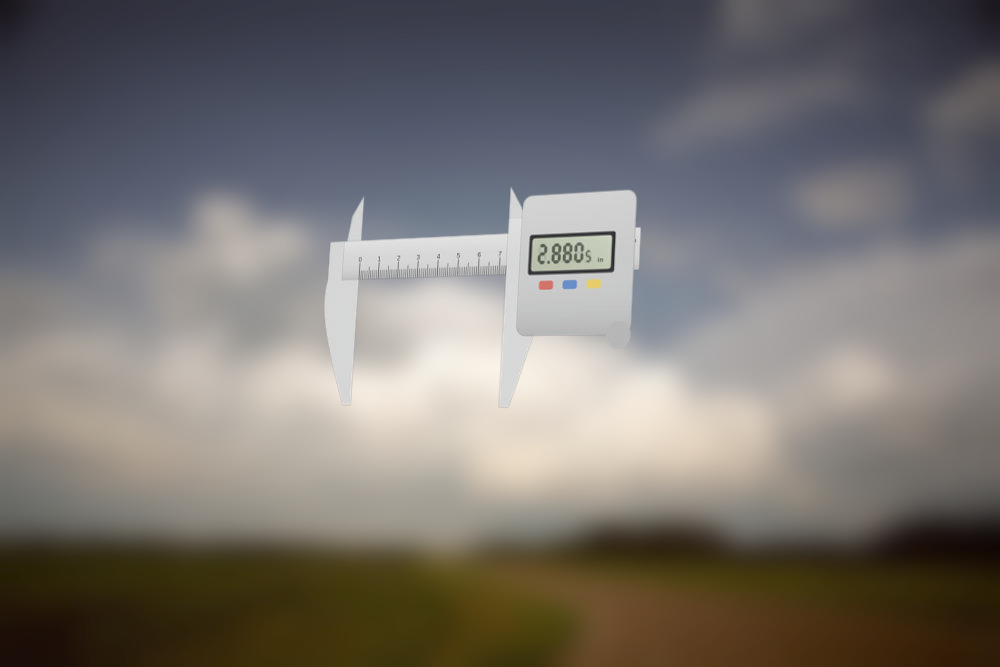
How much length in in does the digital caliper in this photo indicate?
2.8805 in
